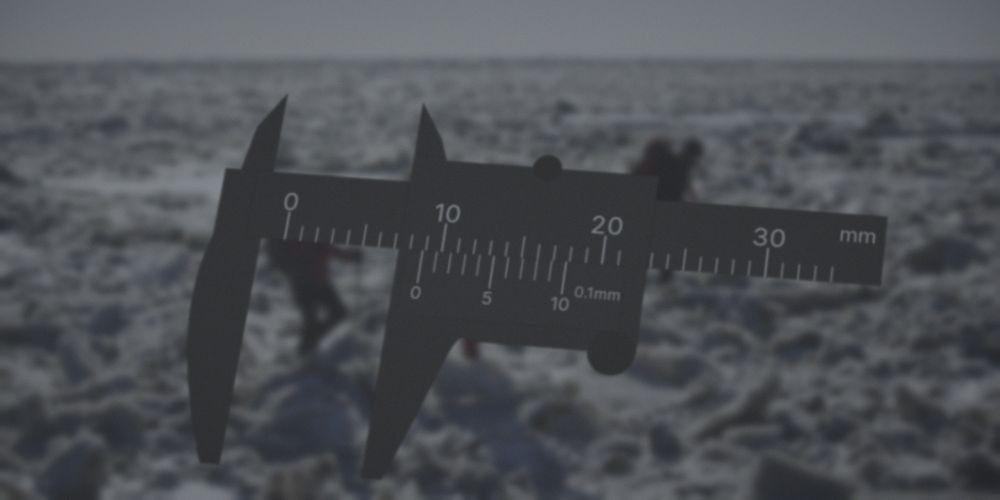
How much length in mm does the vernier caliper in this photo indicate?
8.8 mm
